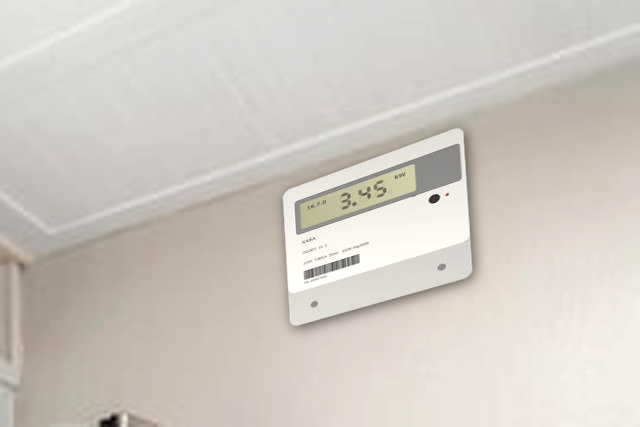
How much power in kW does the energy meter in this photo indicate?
3.45 kW
